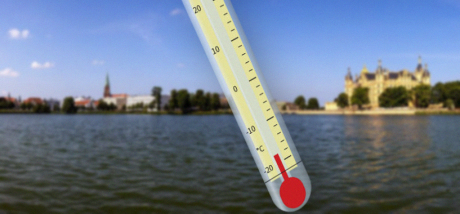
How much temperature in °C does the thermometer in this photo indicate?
-18 °C
